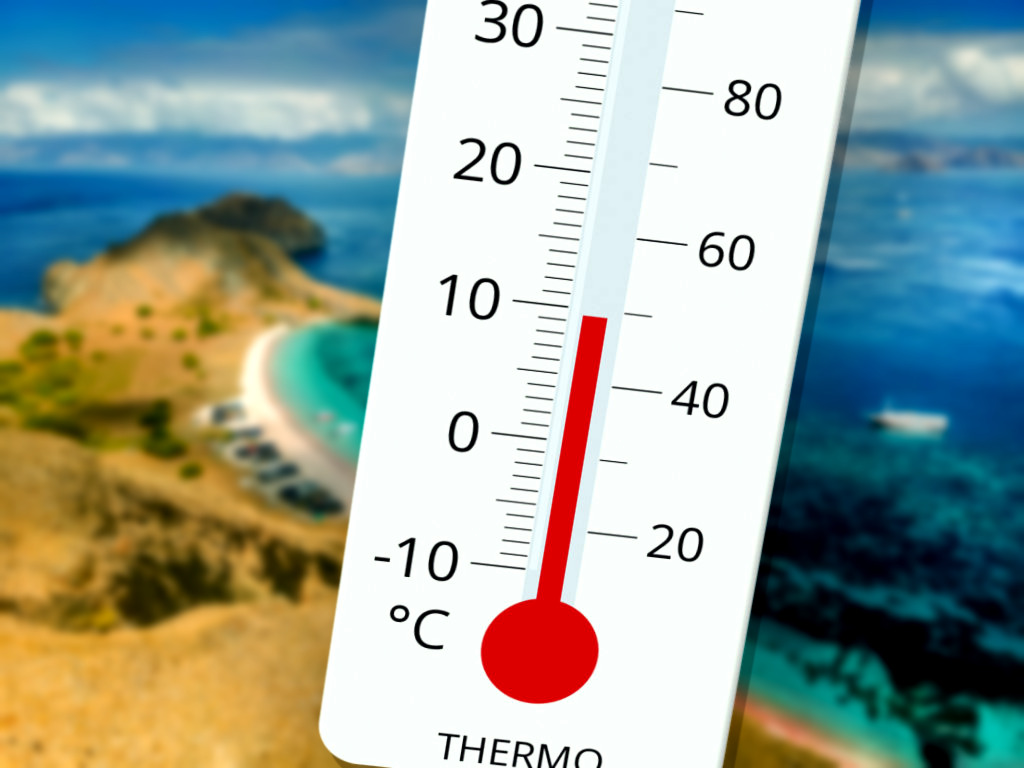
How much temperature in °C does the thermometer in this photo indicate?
9.5 °C
